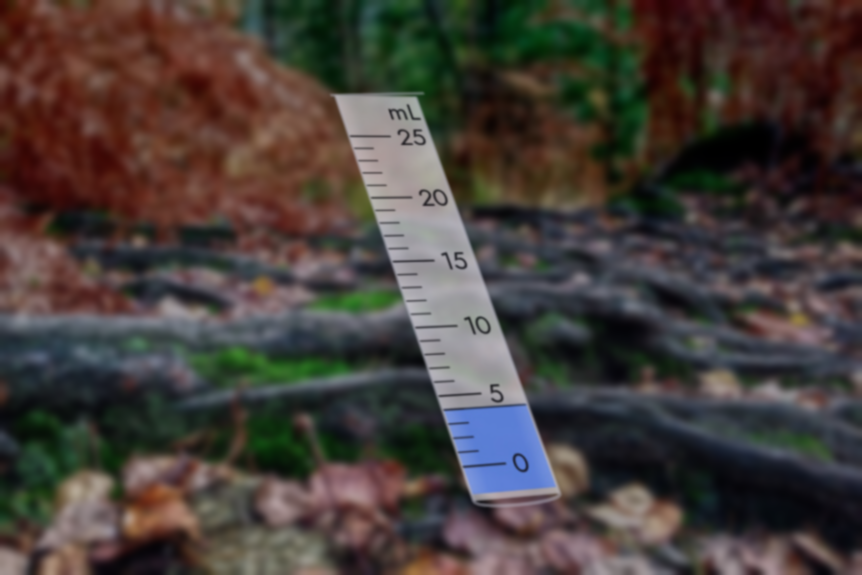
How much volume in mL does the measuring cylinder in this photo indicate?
4 mL
